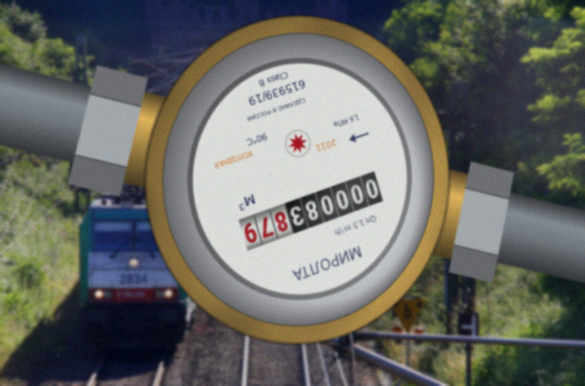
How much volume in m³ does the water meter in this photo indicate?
83.879 m³
